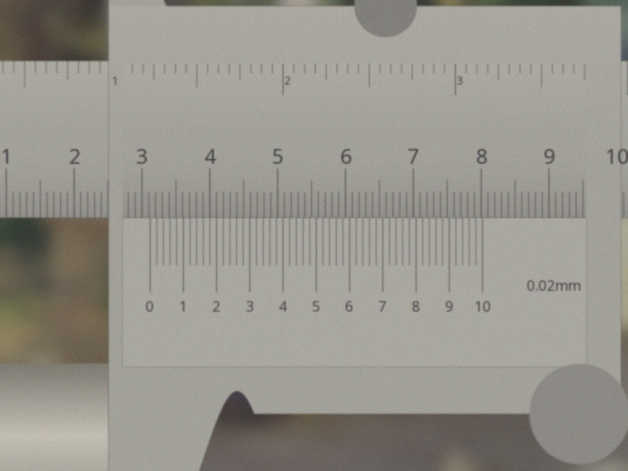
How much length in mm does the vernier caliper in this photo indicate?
31.2 mm
